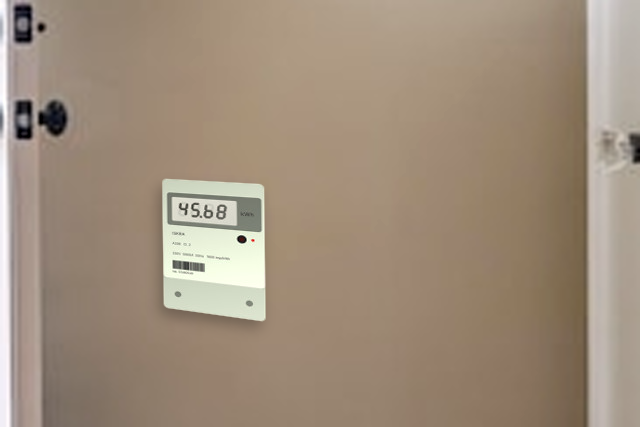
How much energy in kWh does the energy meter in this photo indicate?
45.68 kWh
